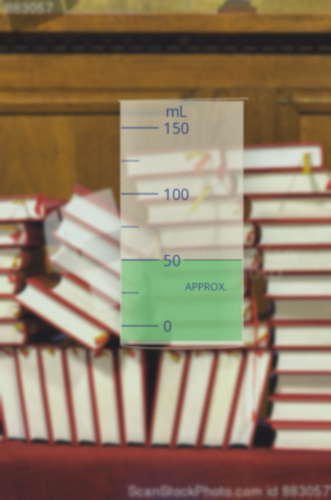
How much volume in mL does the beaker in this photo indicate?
50 mL
